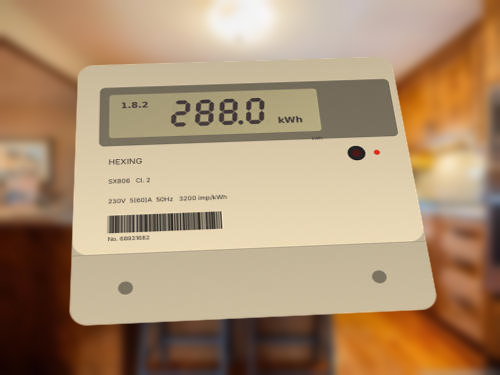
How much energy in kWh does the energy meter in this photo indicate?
288.0 kWh
